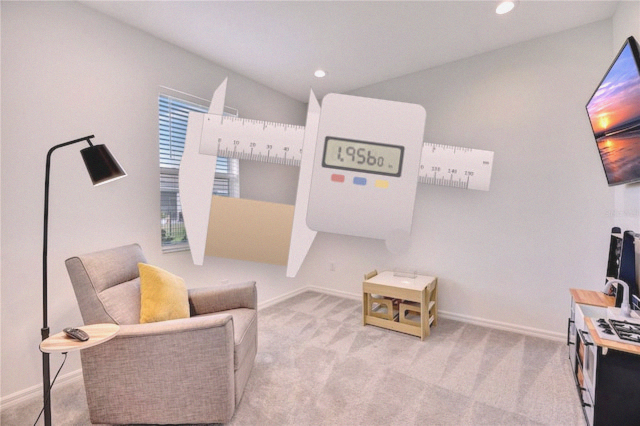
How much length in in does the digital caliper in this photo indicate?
1.9560 in
